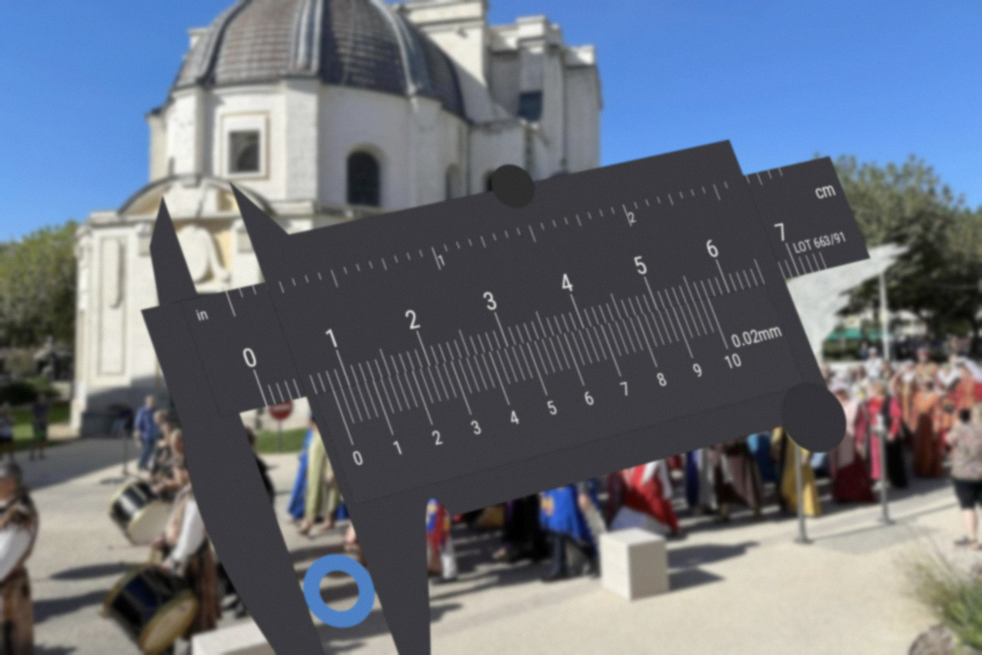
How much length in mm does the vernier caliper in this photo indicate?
8.0 mm
